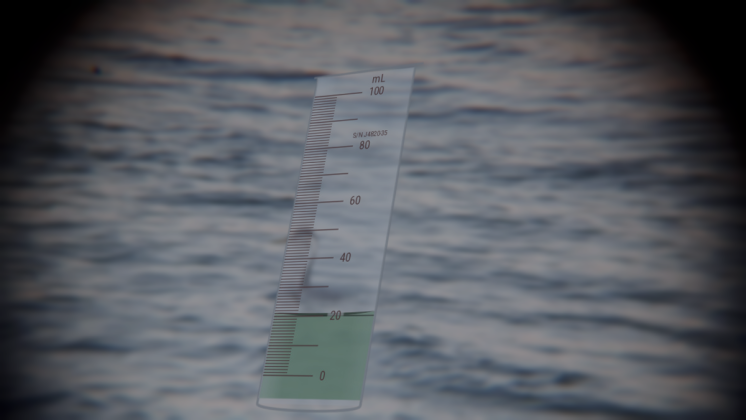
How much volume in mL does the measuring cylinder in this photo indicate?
20 mL
